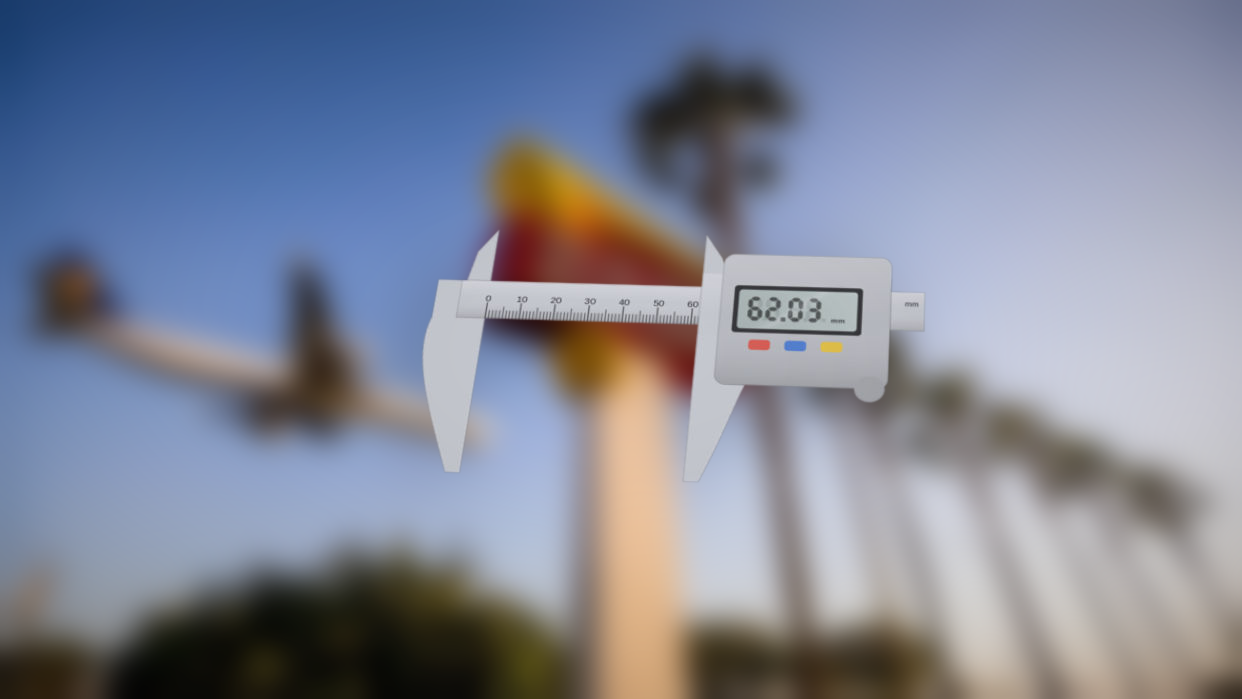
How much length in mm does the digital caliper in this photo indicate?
62.03 mm
